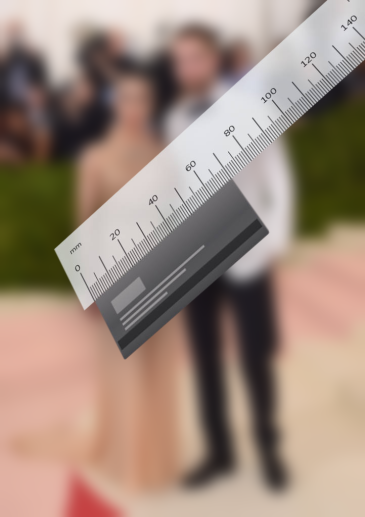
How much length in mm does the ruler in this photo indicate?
70 mm
